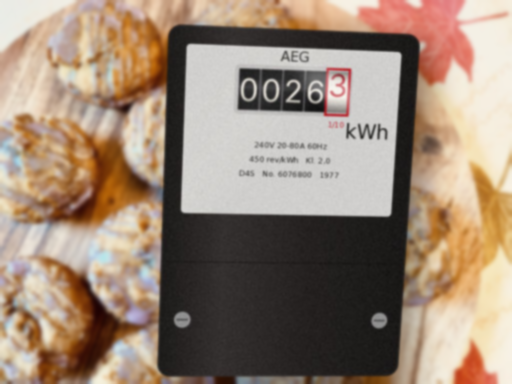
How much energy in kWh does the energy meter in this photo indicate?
26.3 kWh
